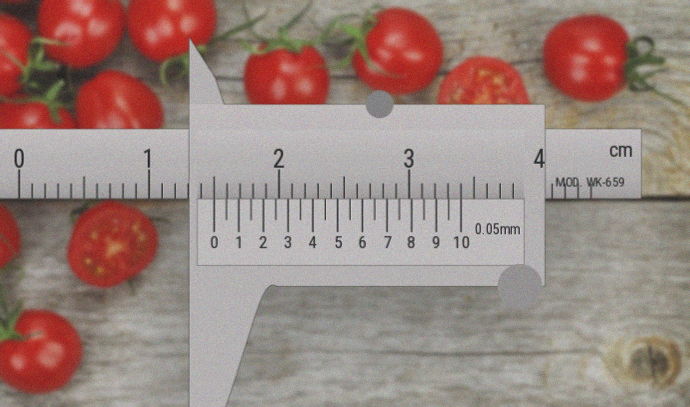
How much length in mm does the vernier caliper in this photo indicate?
15.0 mm
